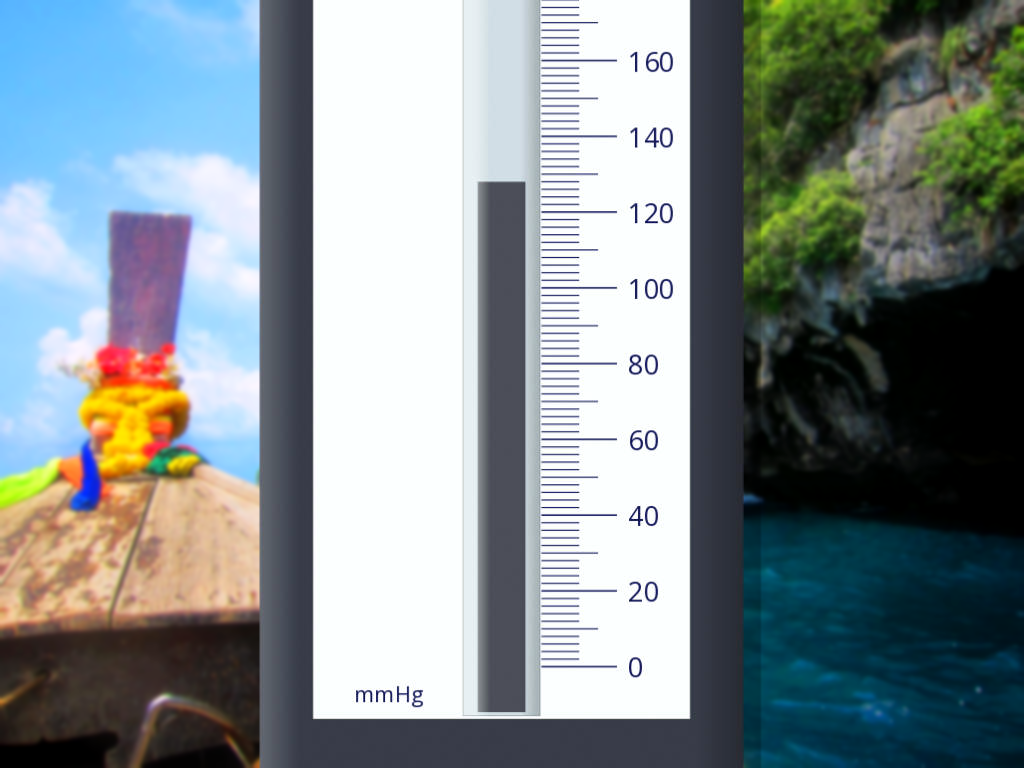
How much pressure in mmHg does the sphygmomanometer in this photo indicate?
128 mmHg
